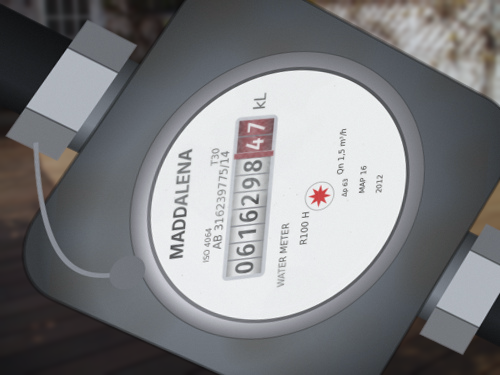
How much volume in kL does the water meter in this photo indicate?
616298.47 kL
